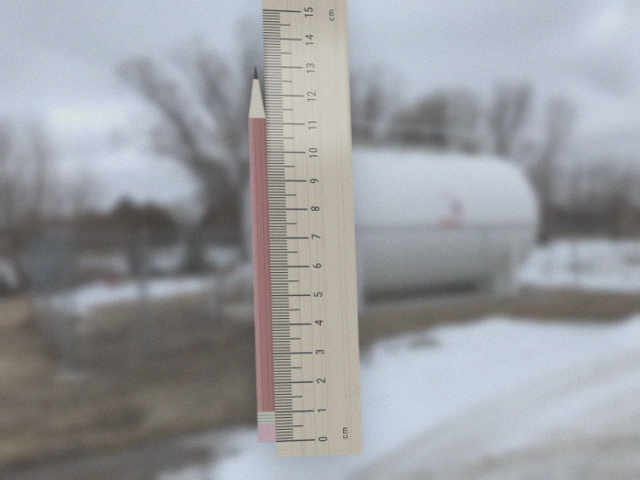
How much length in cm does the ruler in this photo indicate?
13 cm
